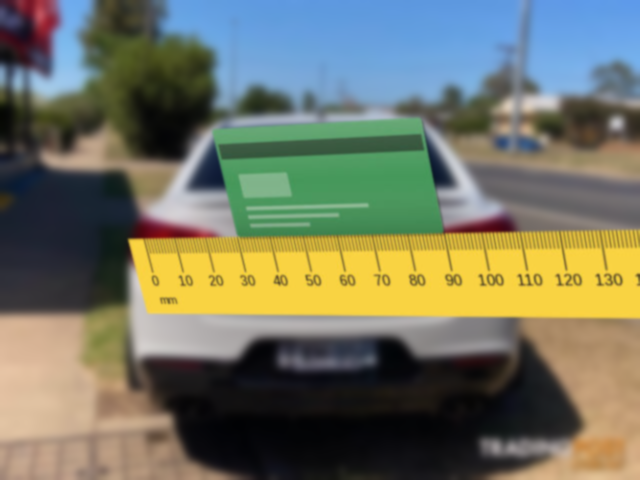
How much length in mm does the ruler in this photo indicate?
60 mm
